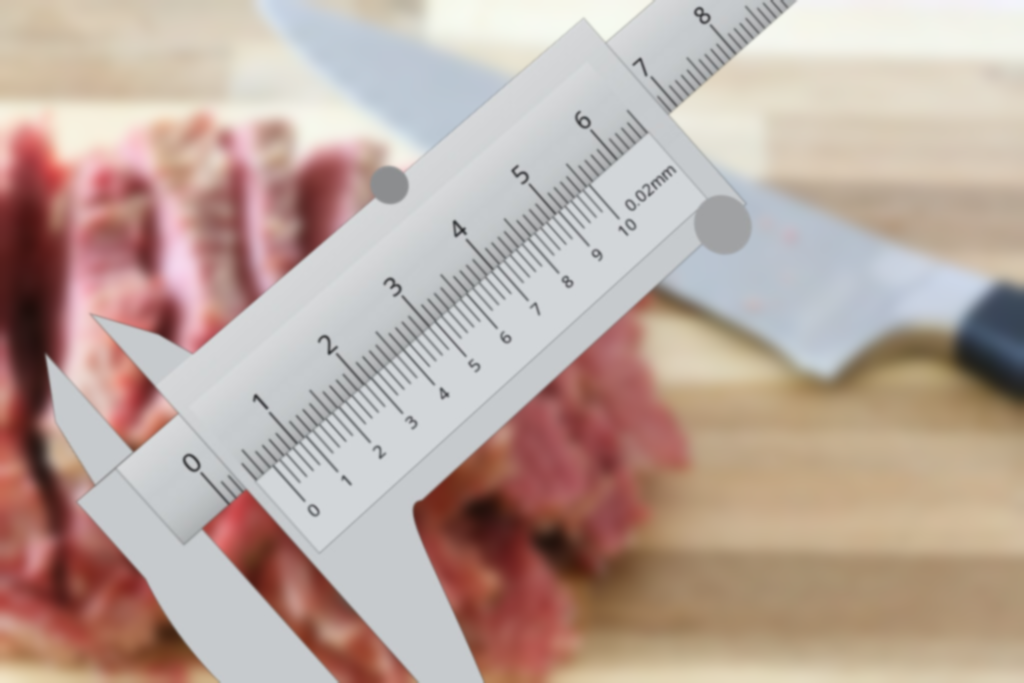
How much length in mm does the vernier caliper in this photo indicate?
6.4 mm
